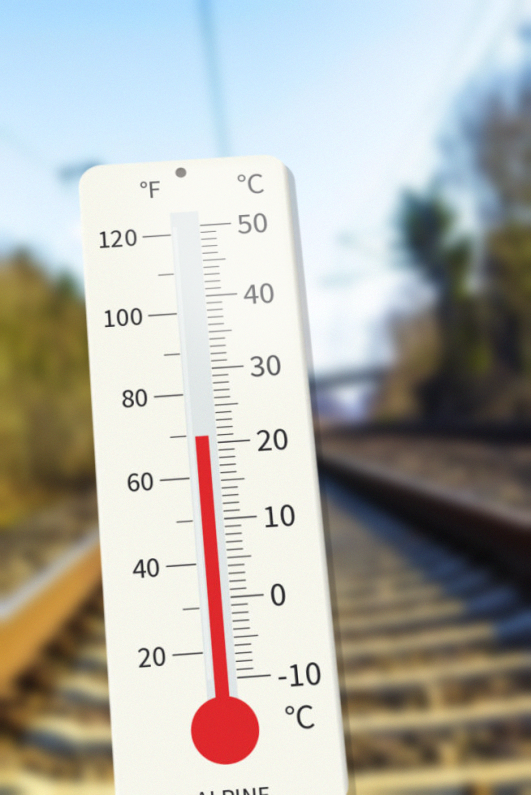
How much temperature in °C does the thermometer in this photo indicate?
21 °C
